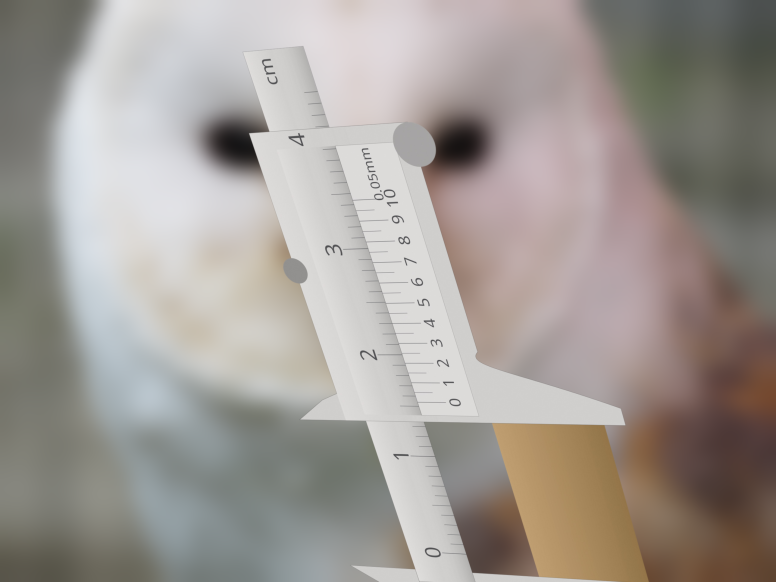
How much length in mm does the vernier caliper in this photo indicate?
15.4 mm
